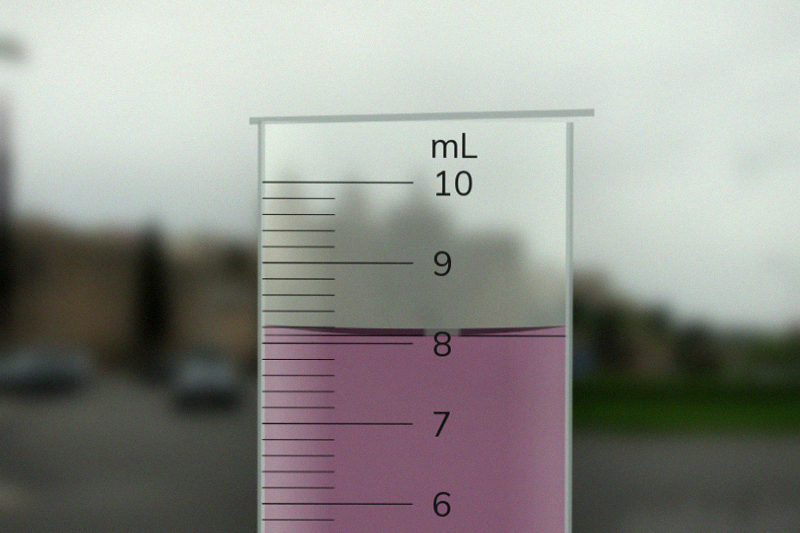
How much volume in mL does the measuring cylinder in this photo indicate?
8.1 mL
